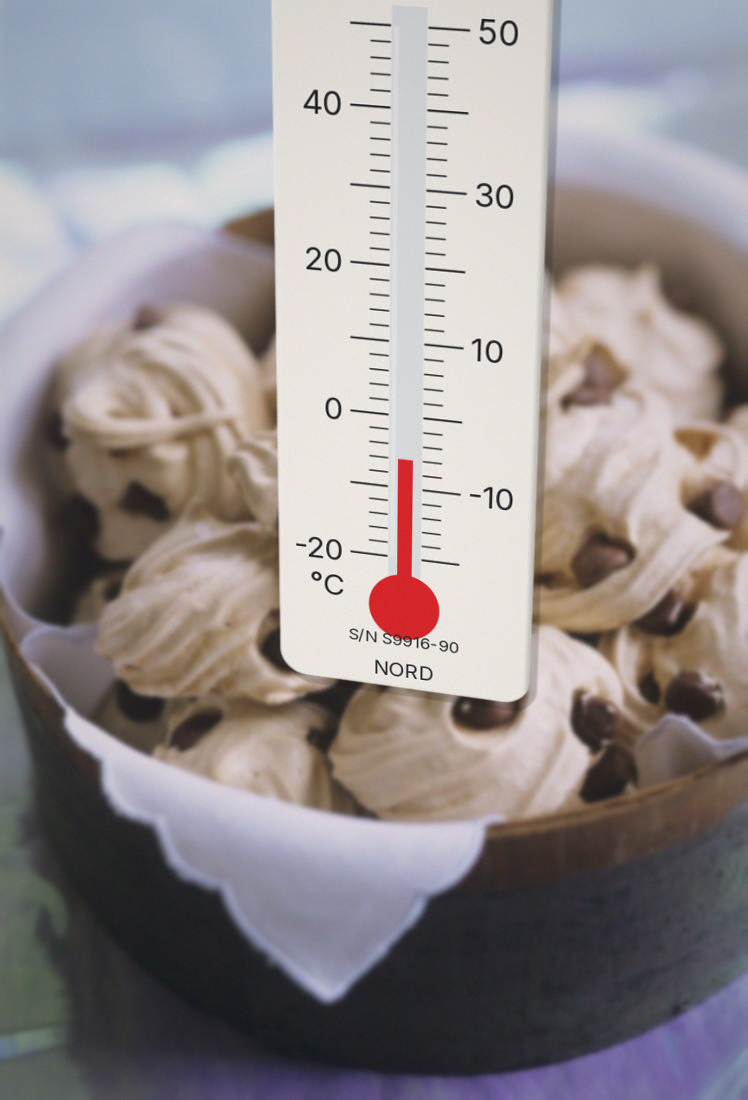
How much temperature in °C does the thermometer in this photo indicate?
-6 °C
